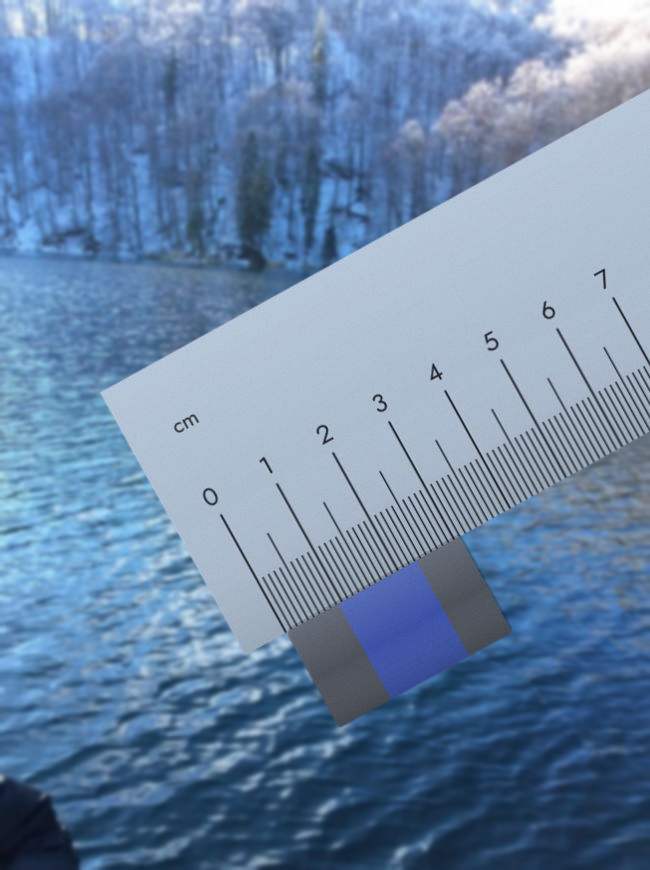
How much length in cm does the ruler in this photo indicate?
3.1 cm
